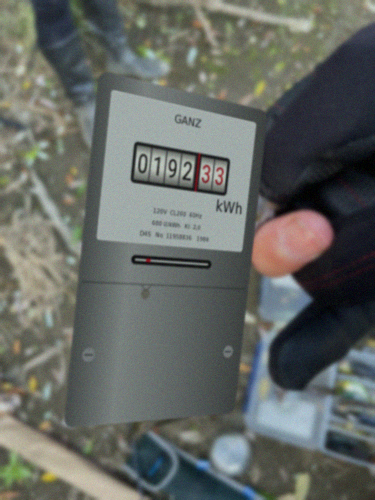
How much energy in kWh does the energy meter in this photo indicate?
192.33 kWh
